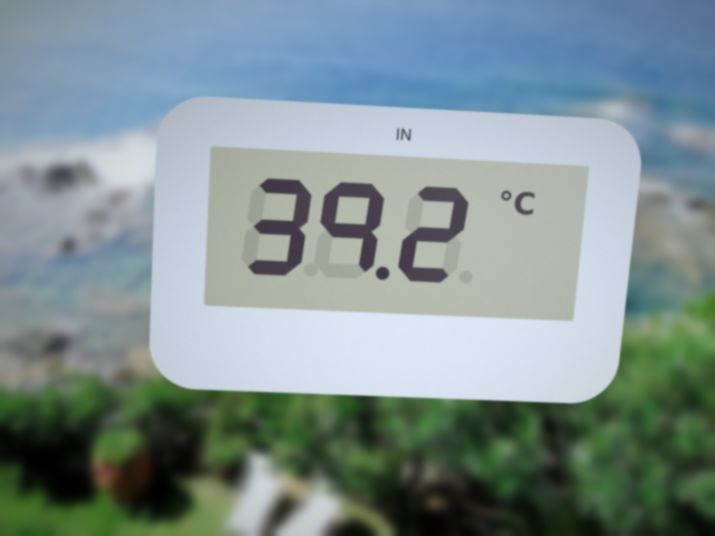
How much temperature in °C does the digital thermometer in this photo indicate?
39.2 °C
